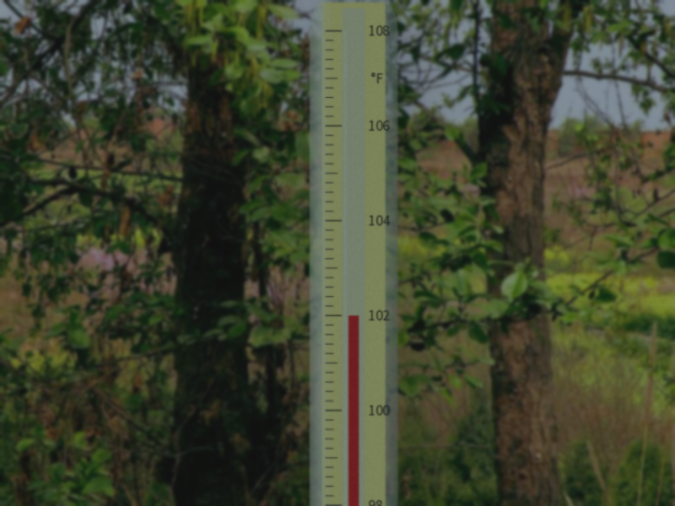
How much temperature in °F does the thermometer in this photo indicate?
102 °F
